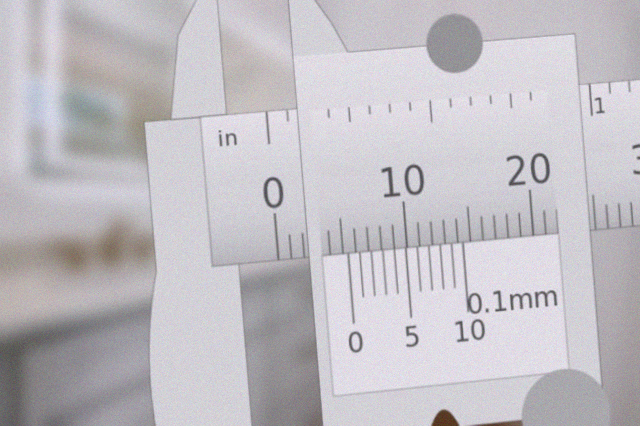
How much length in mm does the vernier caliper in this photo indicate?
5.4 mm
